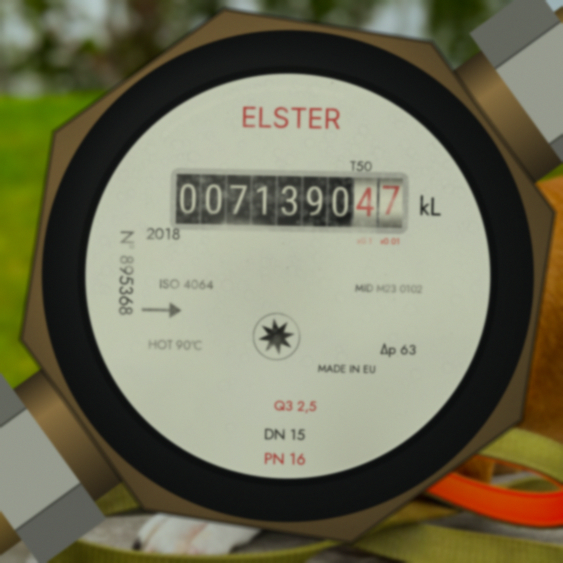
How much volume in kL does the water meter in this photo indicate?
71390.47 kL
